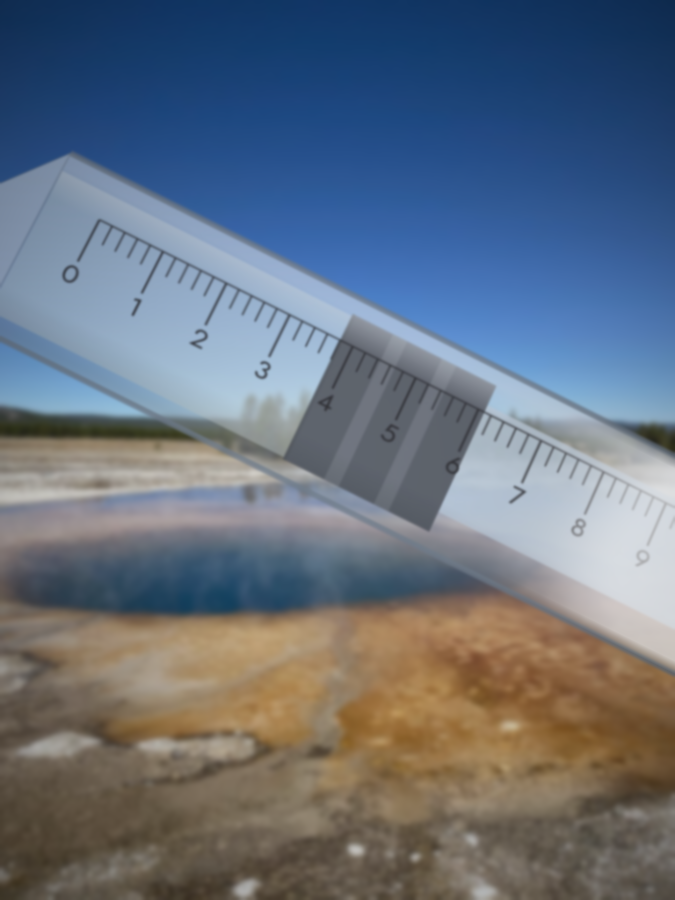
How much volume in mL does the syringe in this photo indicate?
3.8 mL
